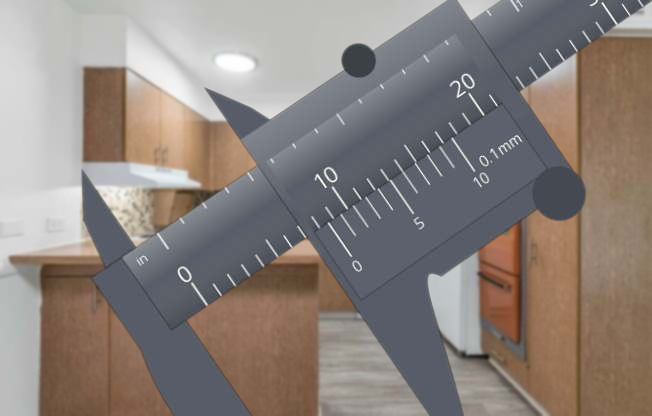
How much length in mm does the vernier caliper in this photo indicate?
8.6 mm
